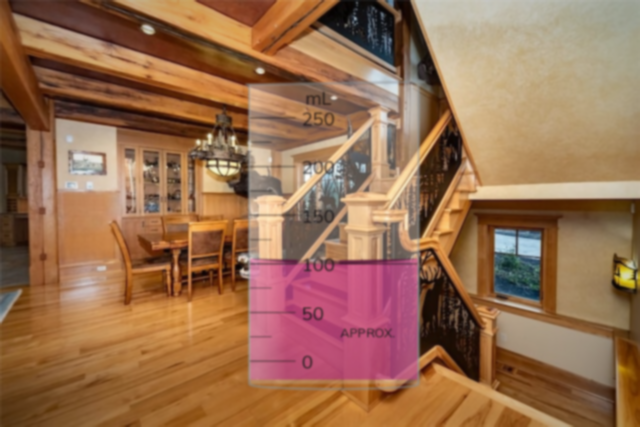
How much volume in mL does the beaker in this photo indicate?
100 mL
